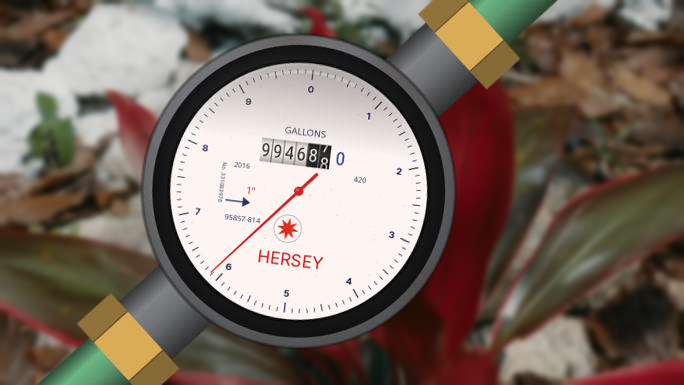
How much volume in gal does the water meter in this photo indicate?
9946876.1 gal
